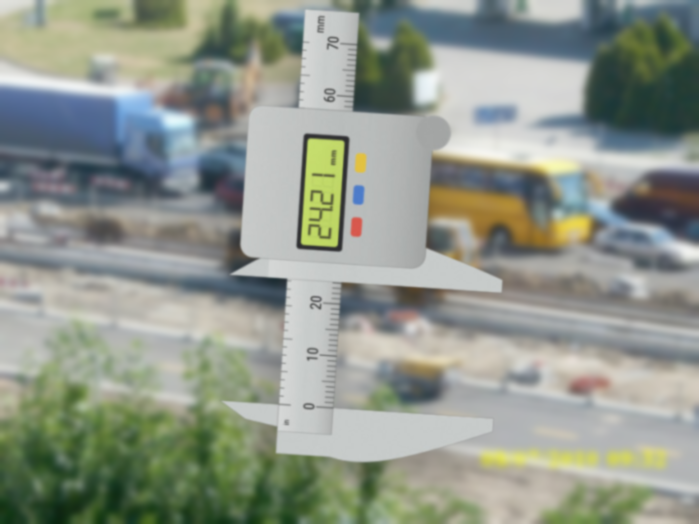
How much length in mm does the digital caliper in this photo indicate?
24.21 mm
